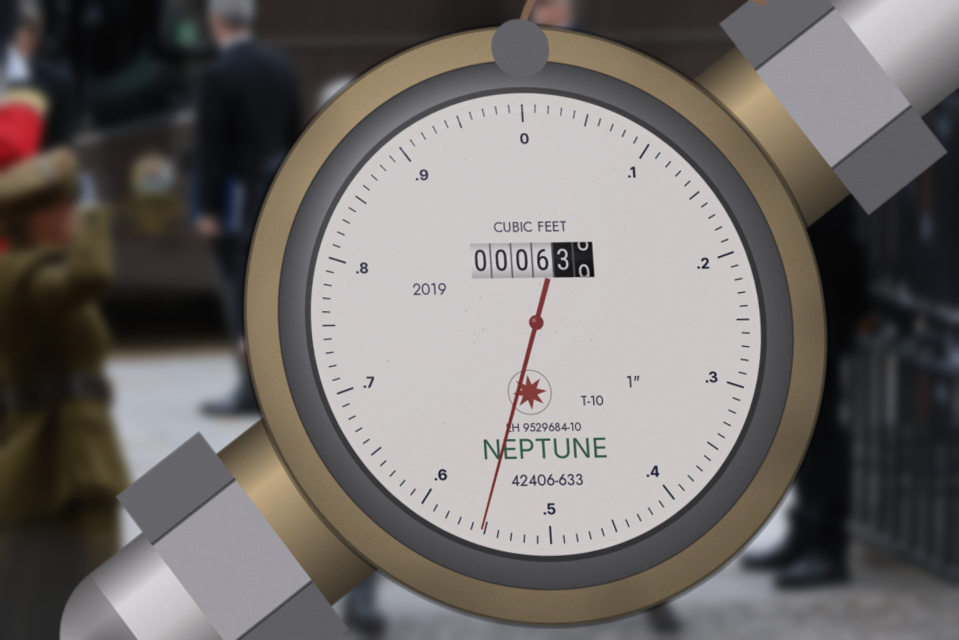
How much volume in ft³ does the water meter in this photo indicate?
638.55 ft³
